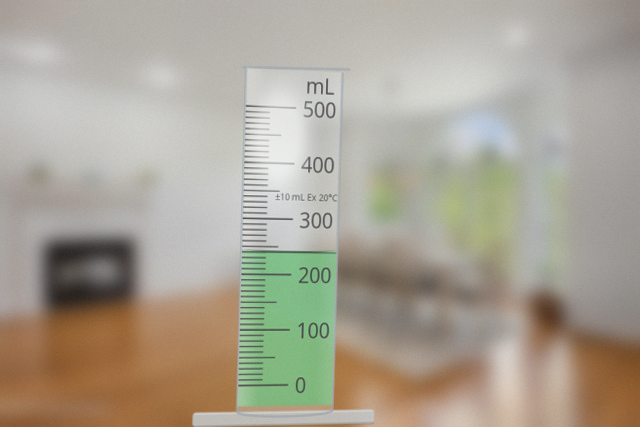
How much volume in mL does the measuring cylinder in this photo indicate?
240 mL
